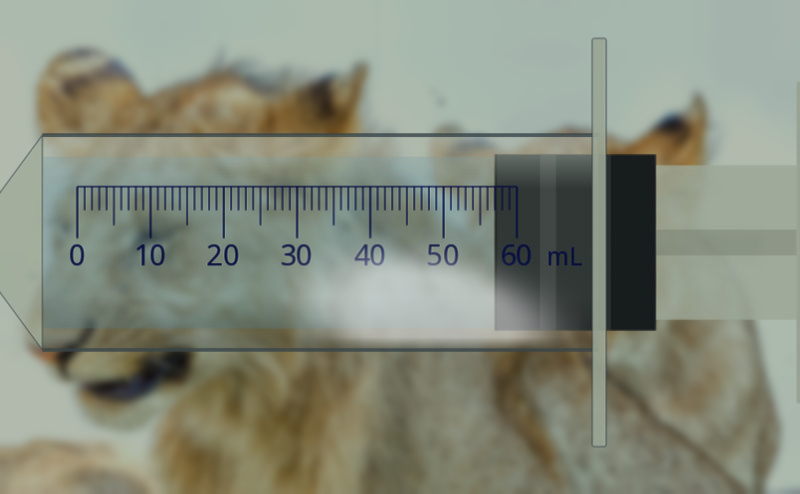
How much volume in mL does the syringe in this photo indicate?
57 mL
